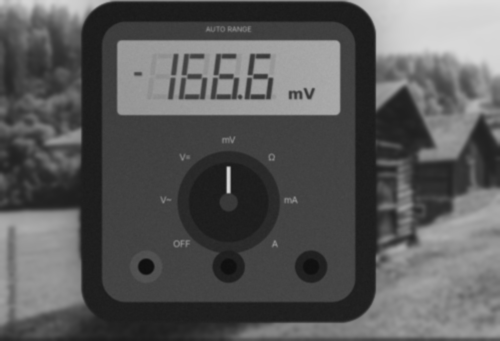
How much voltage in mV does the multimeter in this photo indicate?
-166.6 mV
